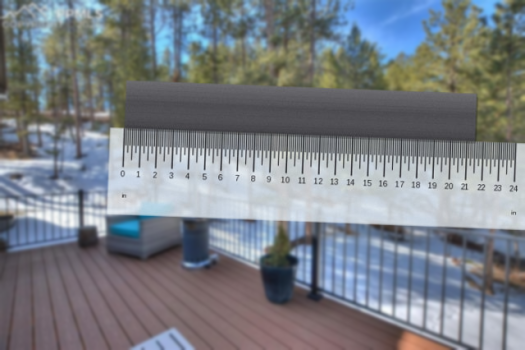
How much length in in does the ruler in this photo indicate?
21.5 in
